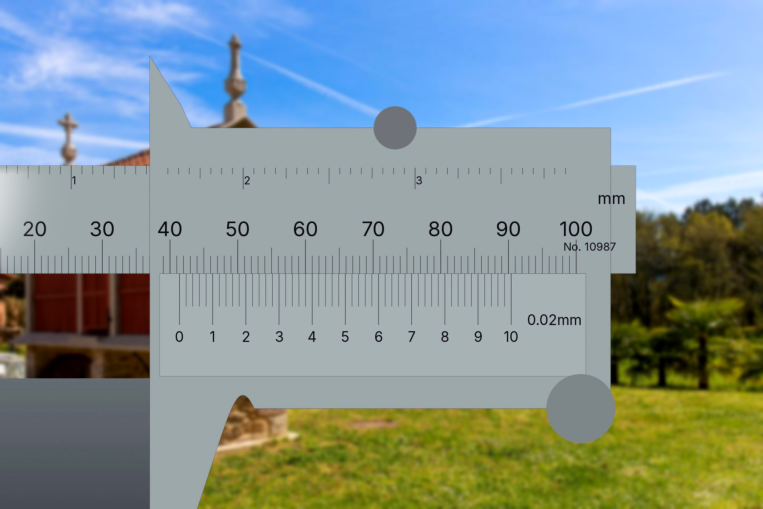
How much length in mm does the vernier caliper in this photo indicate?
41.4 mm
